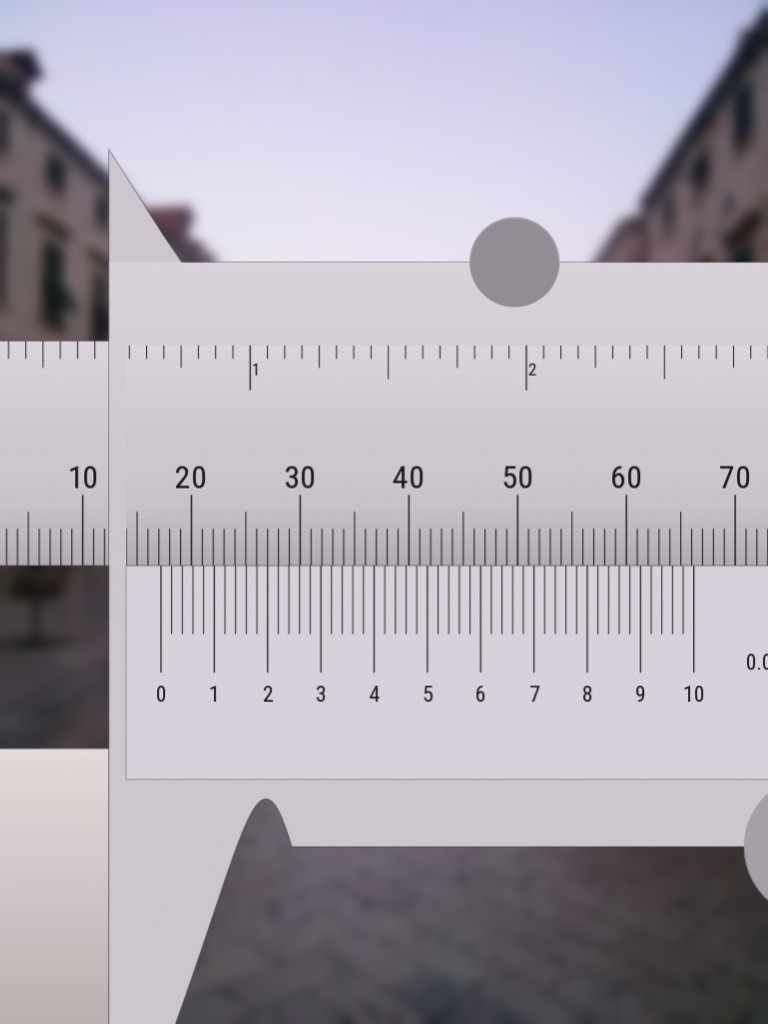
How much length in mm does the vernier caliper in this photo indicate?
17.2 mm
